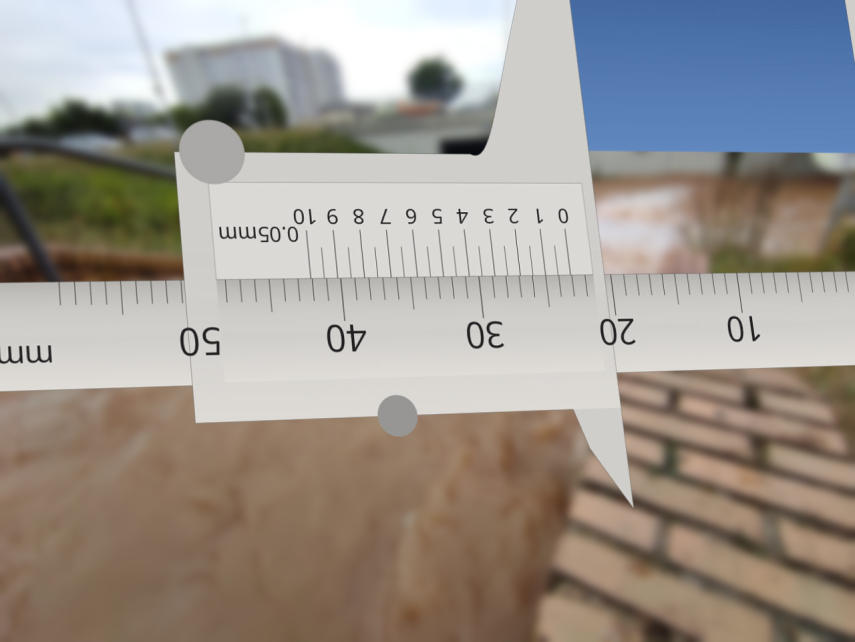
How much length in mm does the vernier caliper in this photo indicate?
23.1 mm
